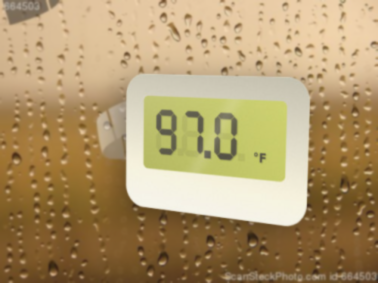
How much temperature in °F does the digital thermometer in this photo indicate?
97.0 °F
